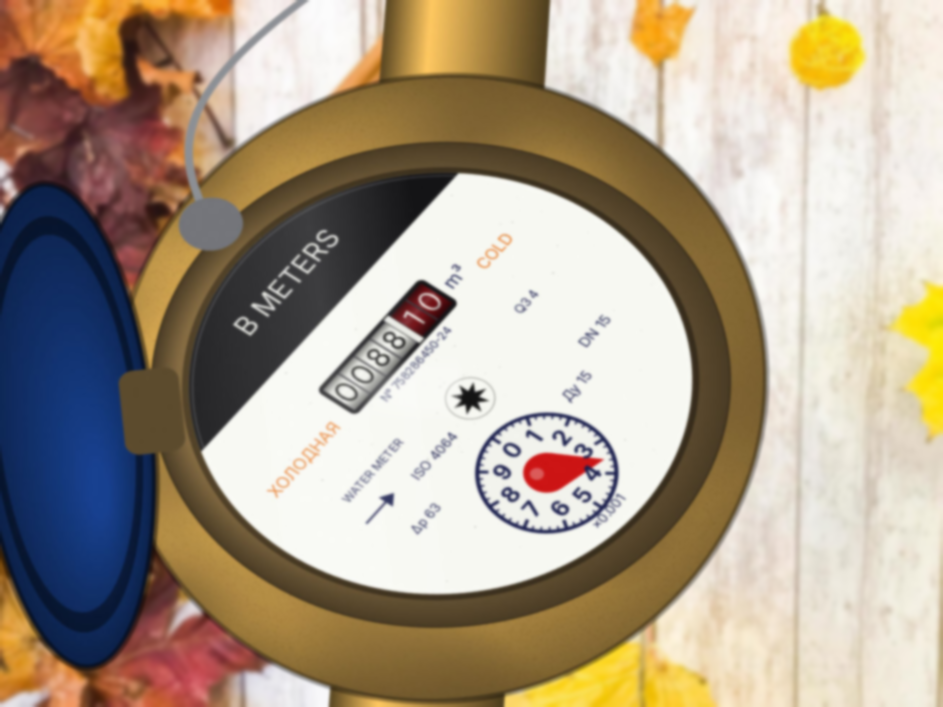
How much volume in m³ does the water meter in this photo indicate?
88.103 m³
